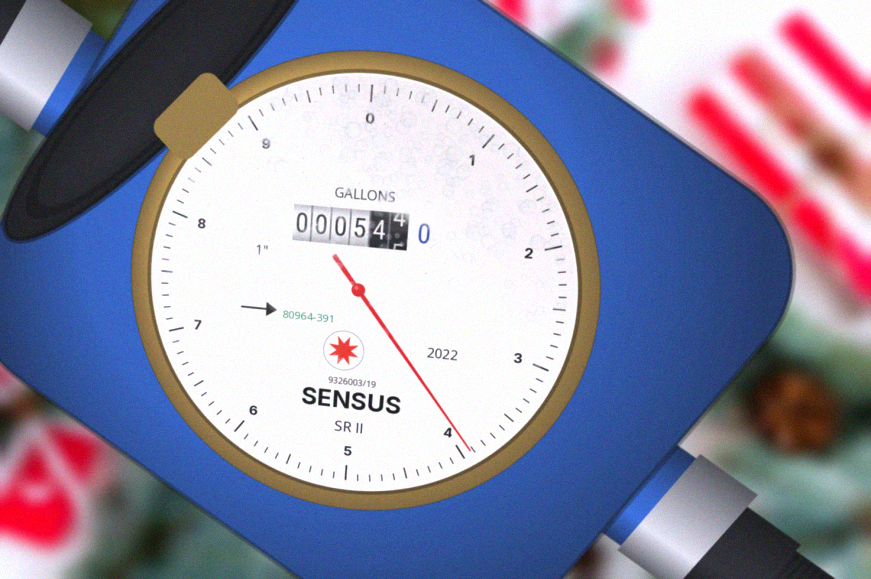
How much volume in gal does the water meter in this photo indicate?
5443.9 gal
